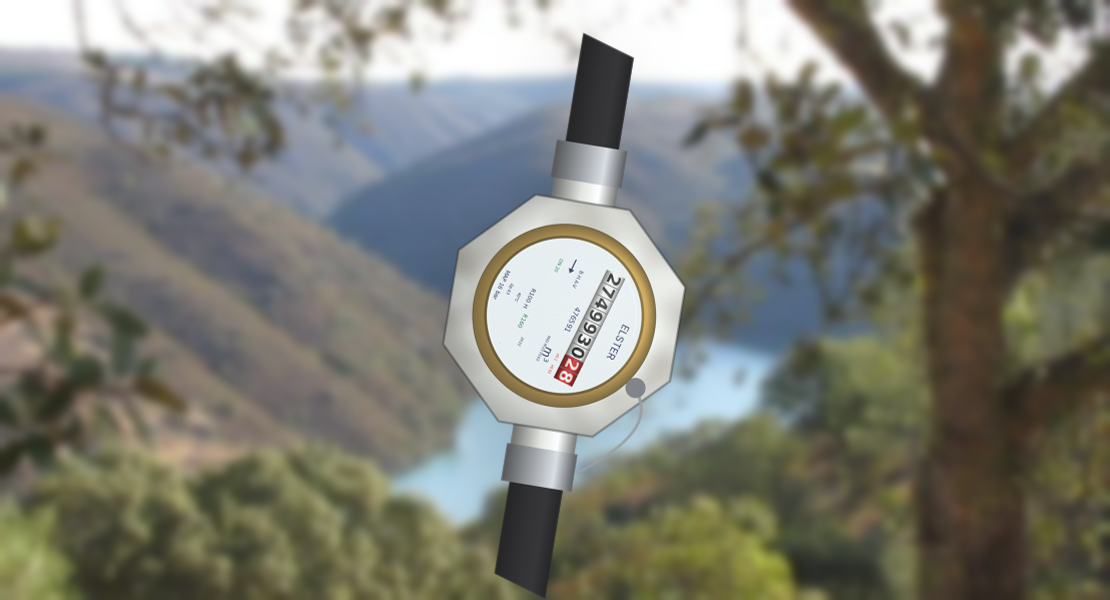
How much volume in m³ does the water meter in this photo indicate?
2749930.28 m³
